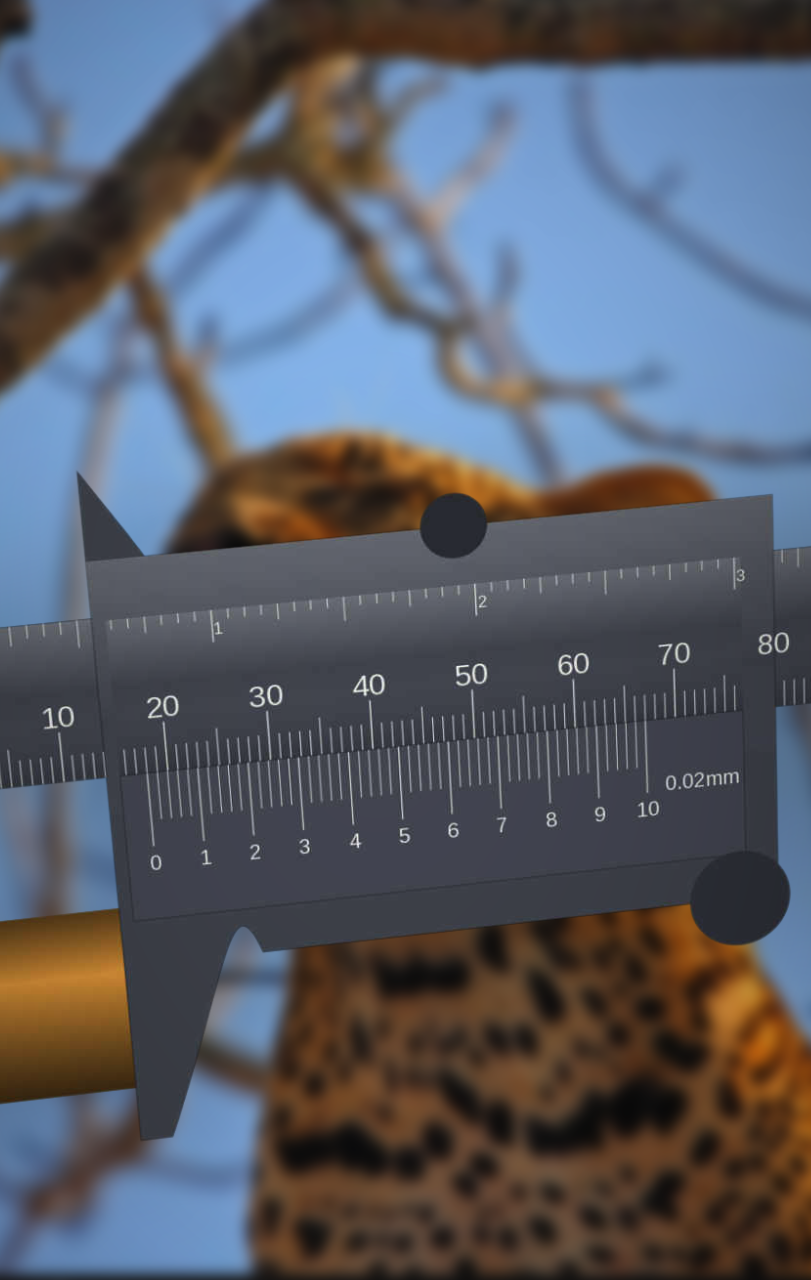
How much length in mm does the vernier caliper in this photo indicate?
18.0 mm
